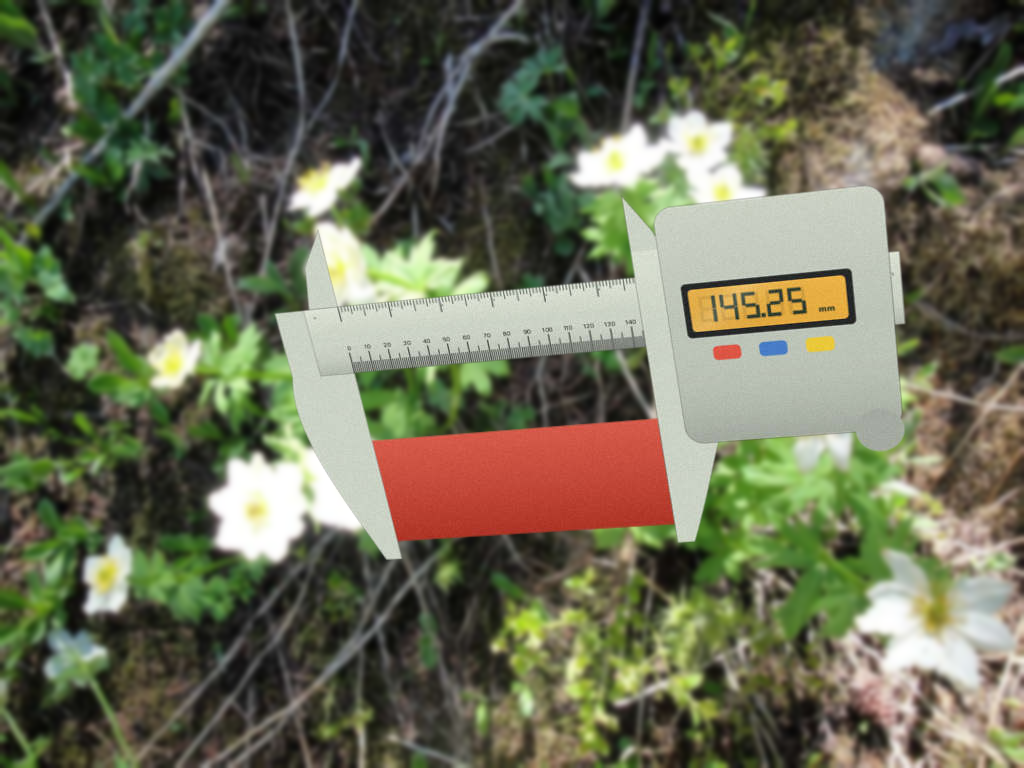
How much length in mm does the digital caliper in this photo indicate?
145.25 mm
